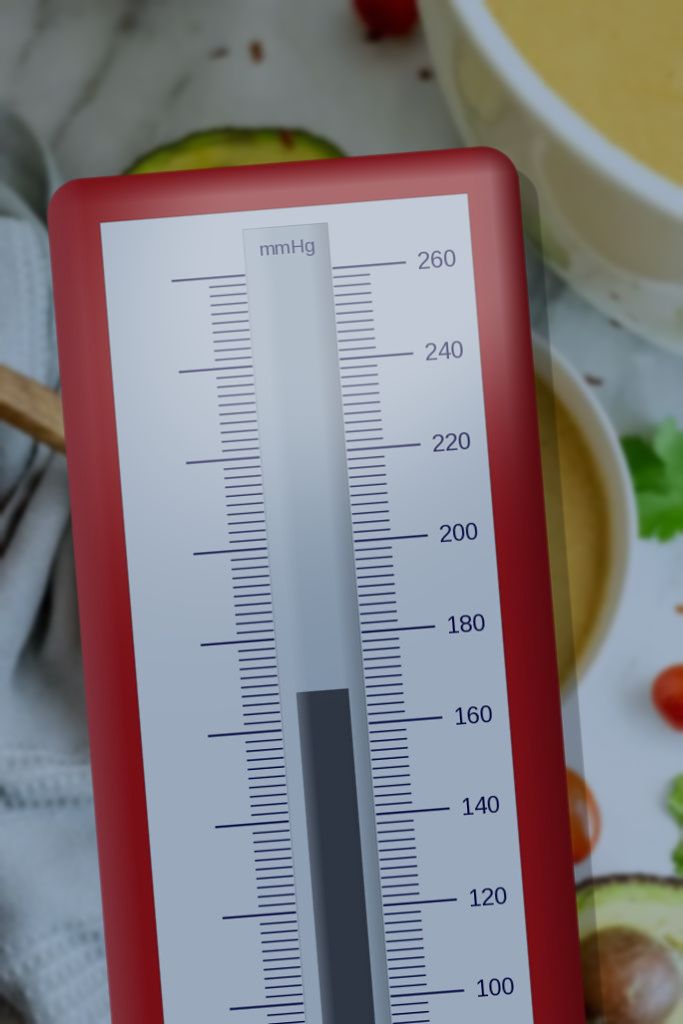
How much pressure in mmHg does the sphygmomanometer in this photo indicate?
168 mmHg
